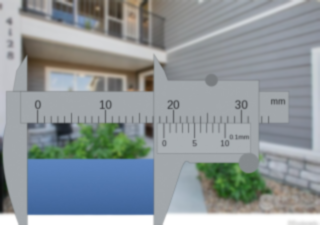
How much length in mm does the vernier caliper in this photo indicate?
18.6 mm
